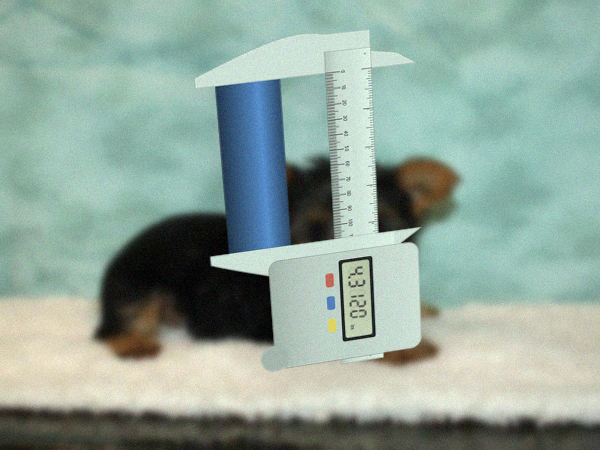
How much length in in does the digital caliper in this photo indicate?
4.3120 in
